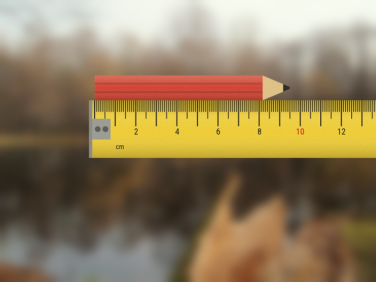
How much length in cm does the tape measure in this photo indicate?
9.5 cm
